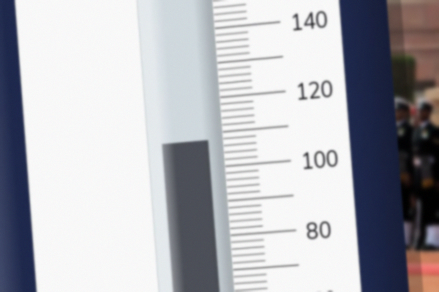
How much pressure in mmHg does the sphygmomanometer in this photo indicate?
108 mmHg
